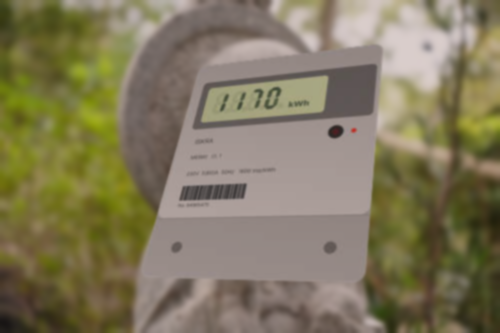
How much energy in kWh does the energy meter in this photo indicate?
1170 kWh
